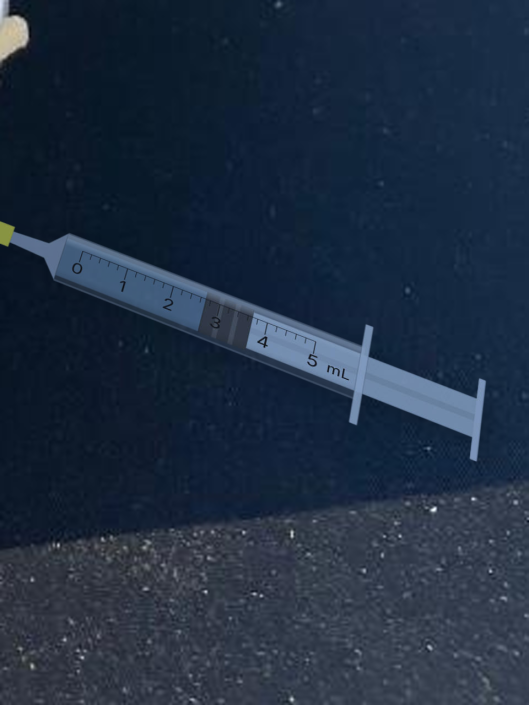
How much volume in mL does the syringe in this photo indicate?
2.7 mL
